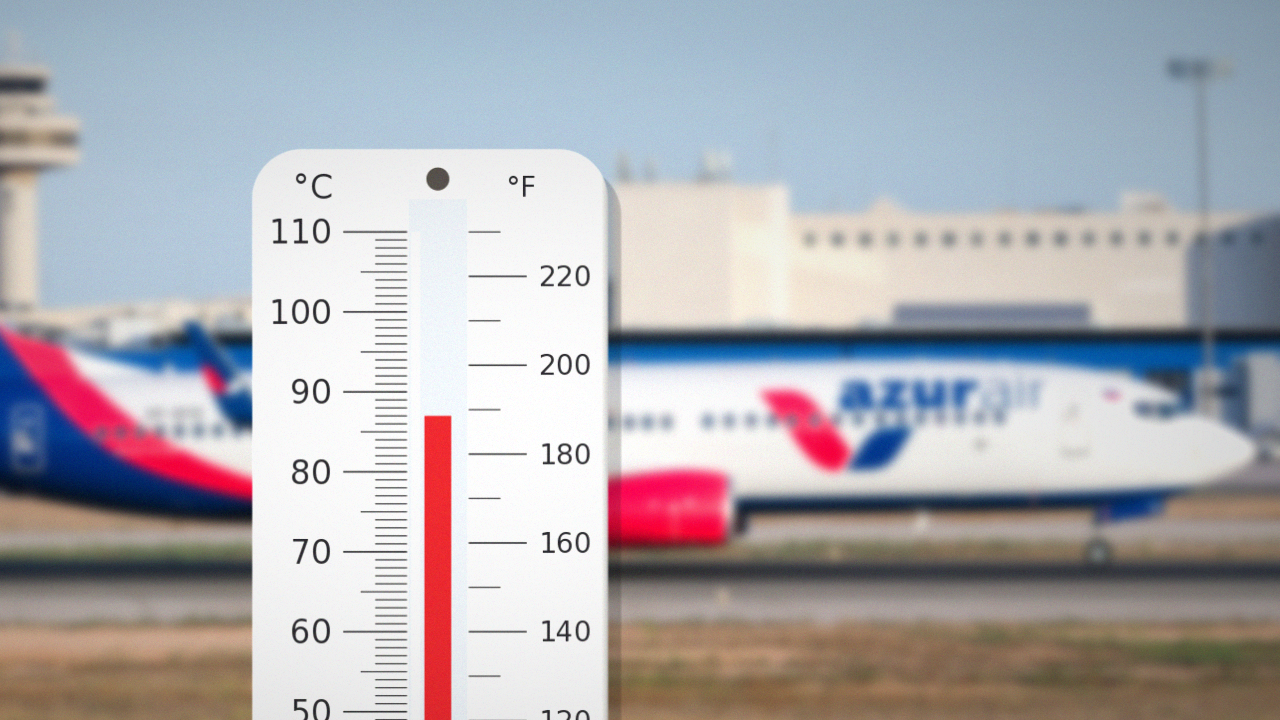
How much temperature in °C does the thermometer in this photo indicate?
87 °C
